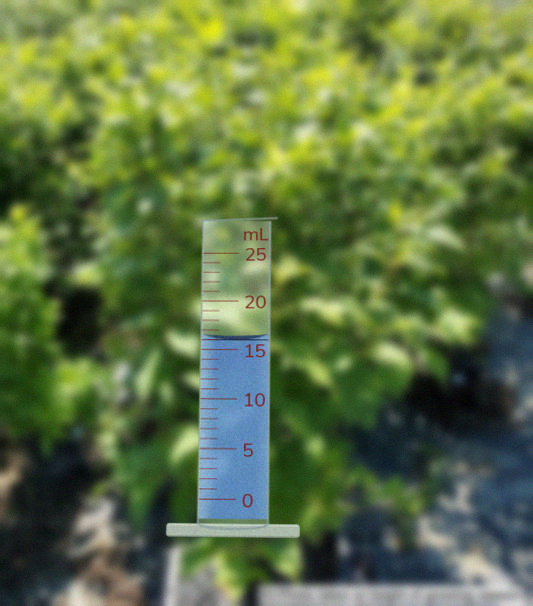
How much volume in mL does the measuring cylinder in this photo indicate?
16 mL
